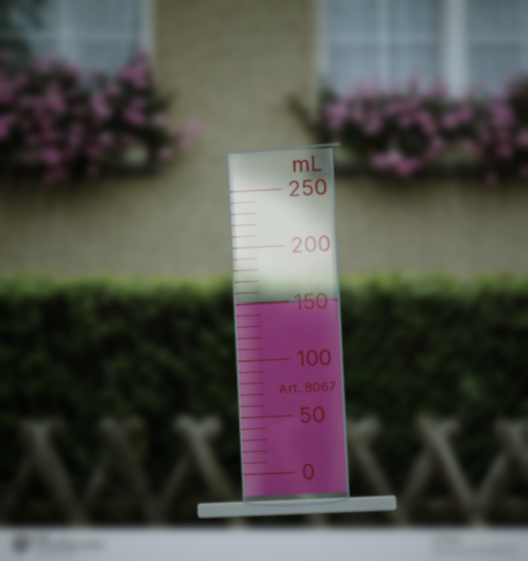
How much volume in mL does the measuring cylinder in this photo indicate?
150 mL
